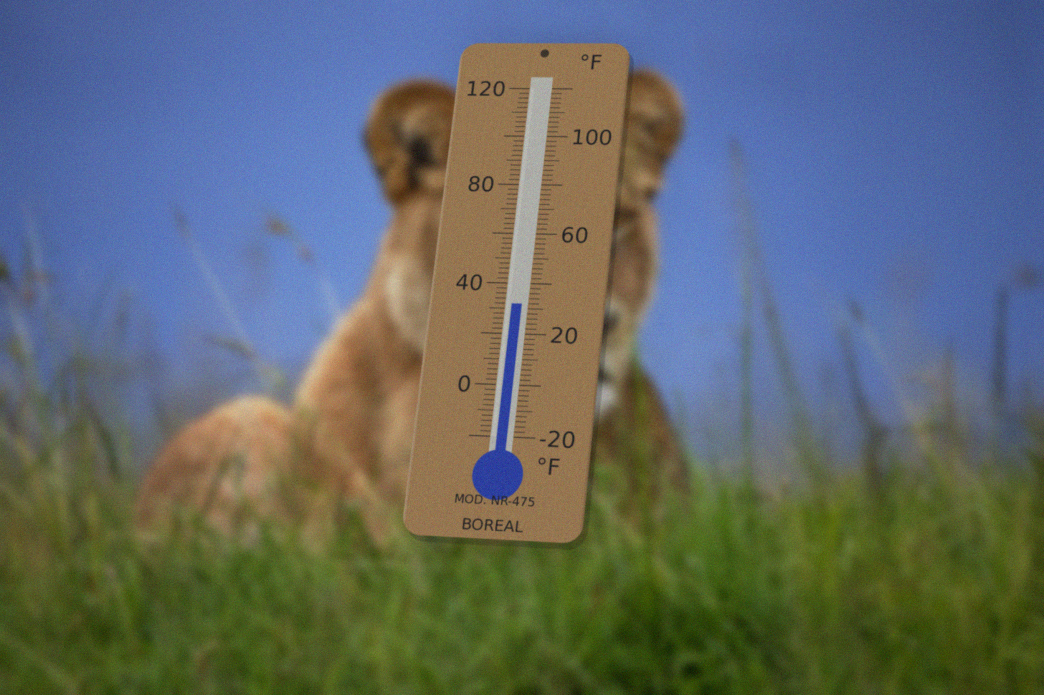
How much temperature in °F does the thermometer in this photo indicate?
32 °F
